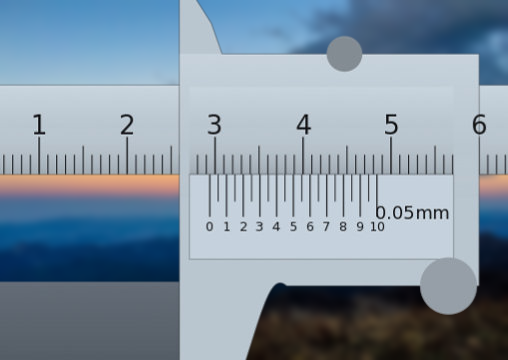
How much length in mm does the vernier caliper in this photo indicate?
29.4 mm
